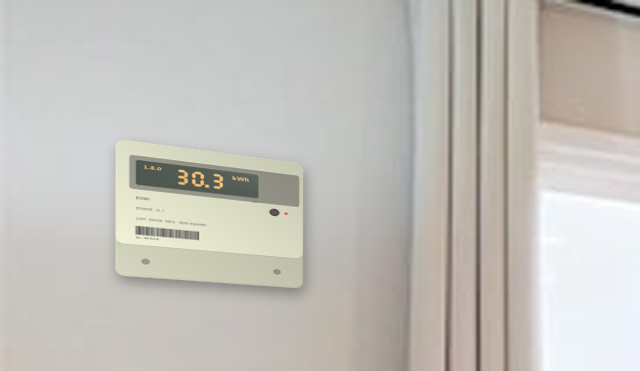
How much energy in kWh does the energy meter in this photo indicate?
30.3 kWh
